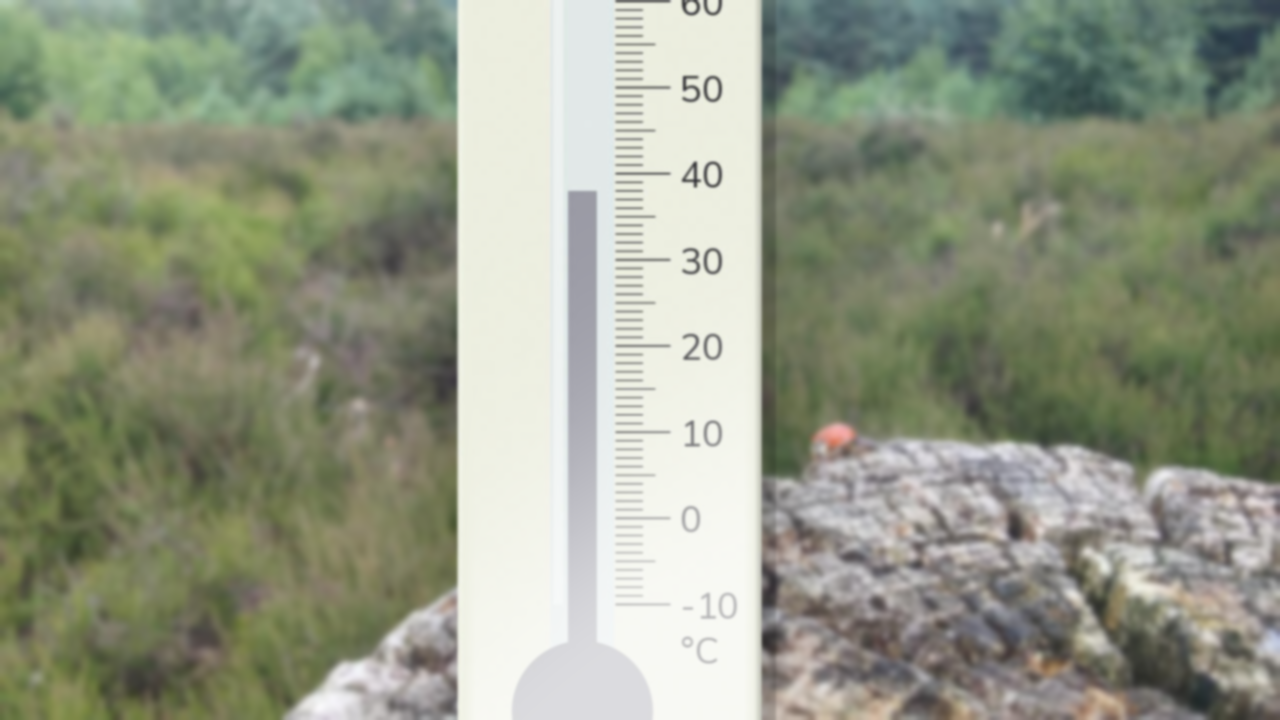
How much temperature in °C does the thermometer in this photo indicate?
38 °C
